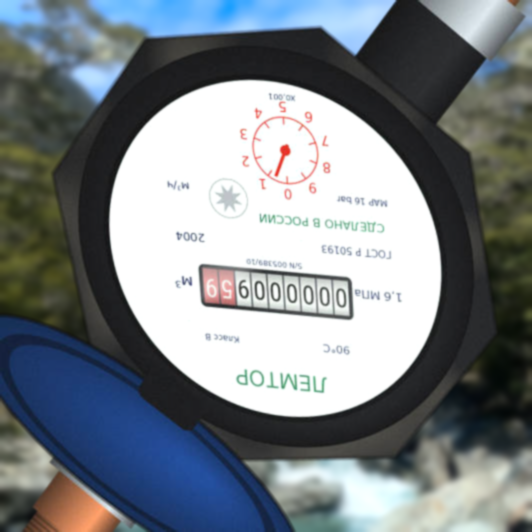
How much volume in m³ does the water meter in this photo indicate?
9.590 m³
